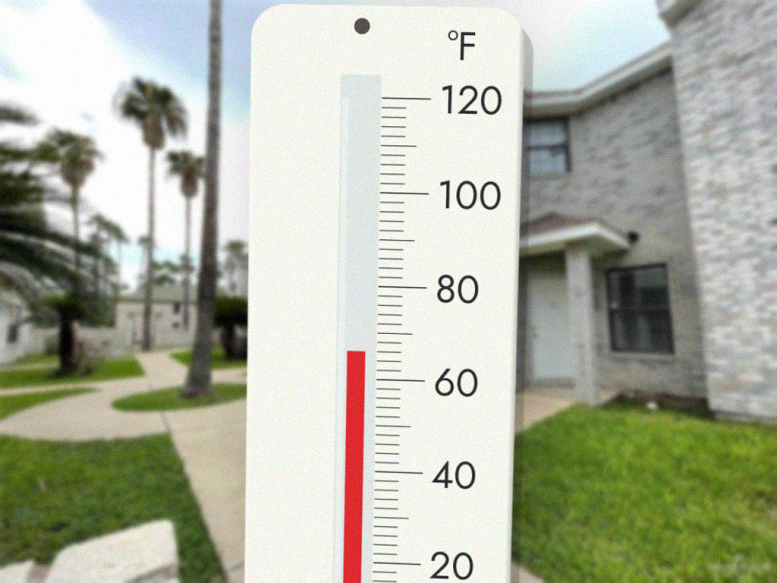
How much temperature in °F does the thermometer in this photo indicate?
66 °F
